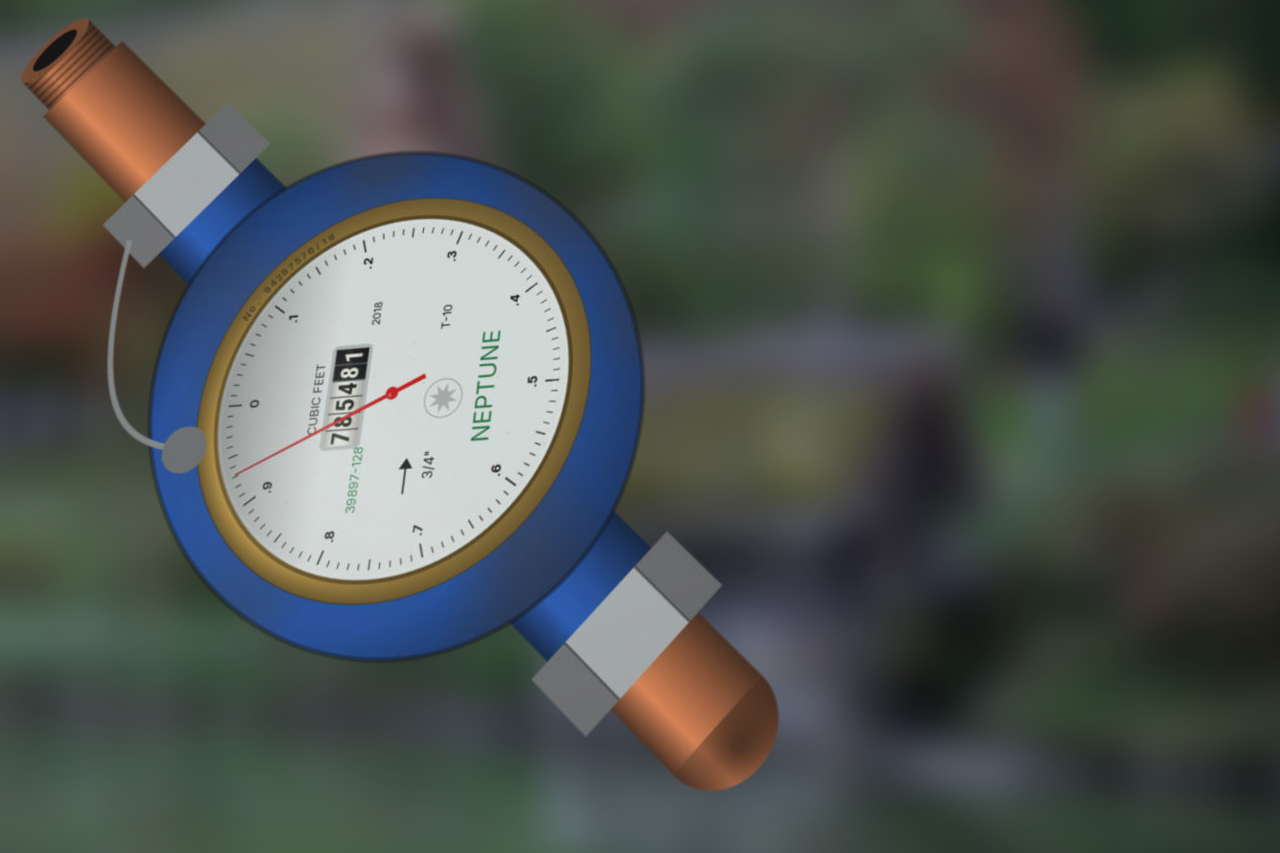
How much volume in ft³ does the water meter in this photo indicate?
785480.93 ft³
